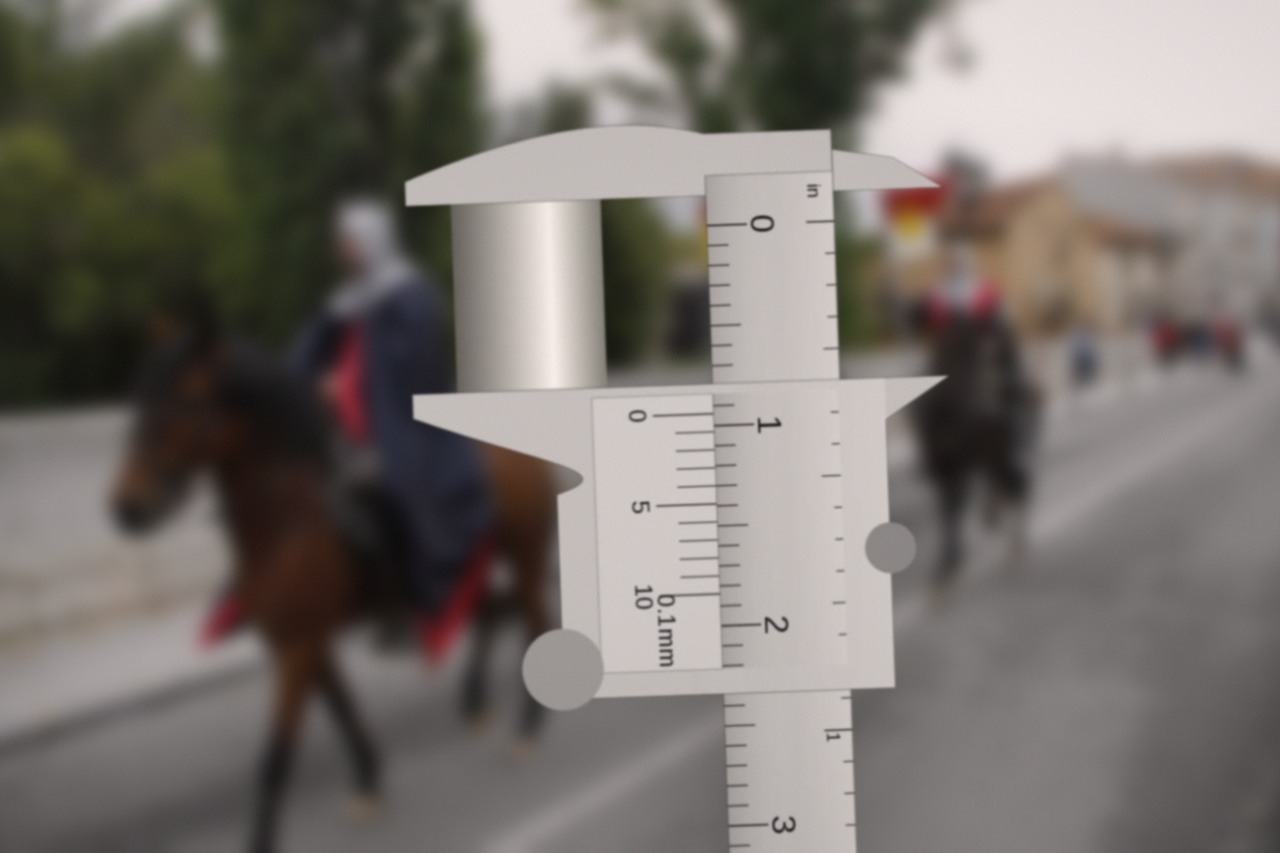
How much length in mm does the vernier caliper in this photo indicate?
9.4 mm
